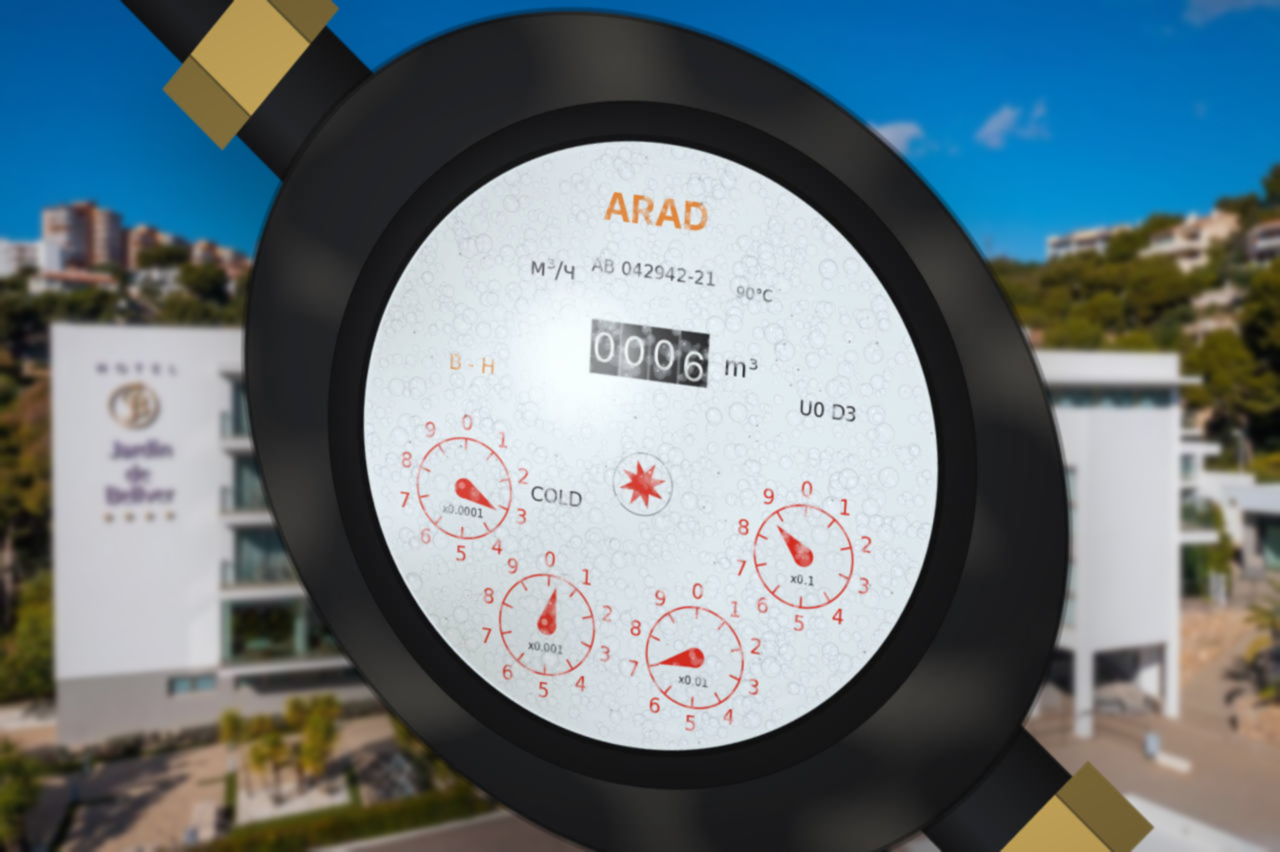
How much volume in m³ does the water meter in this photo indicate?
5.8703 m³
